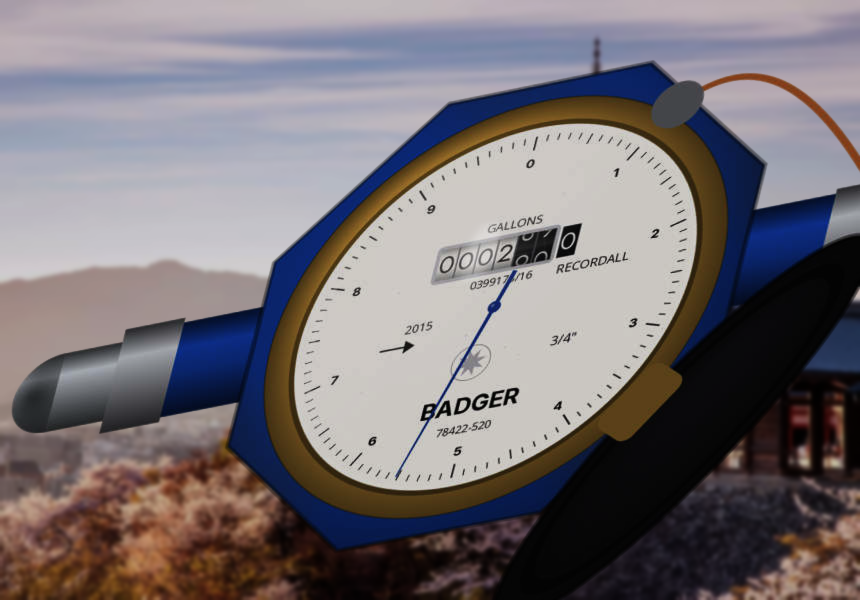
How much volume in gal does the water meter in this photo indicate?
2895.5 gal
